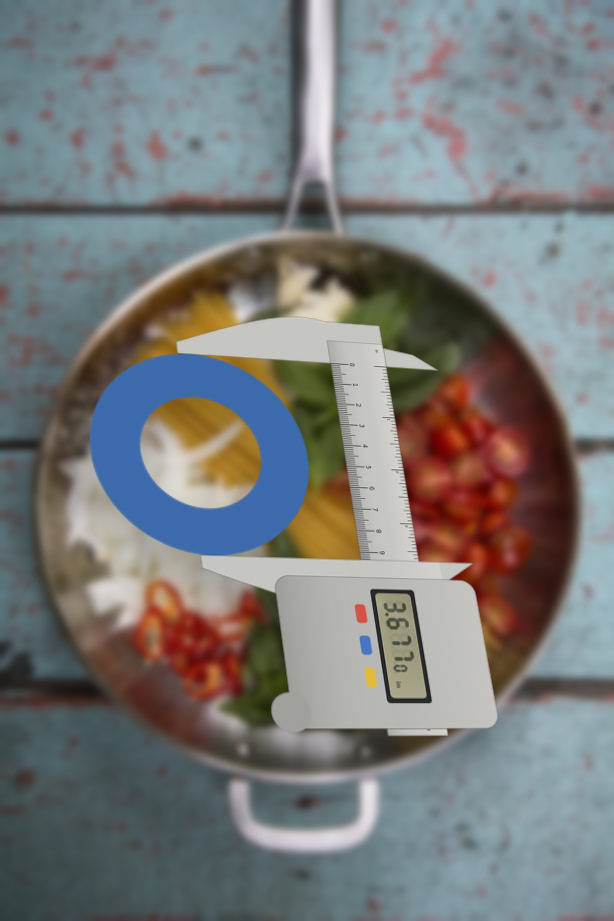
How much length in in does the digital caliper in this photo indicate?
3.6770 in
